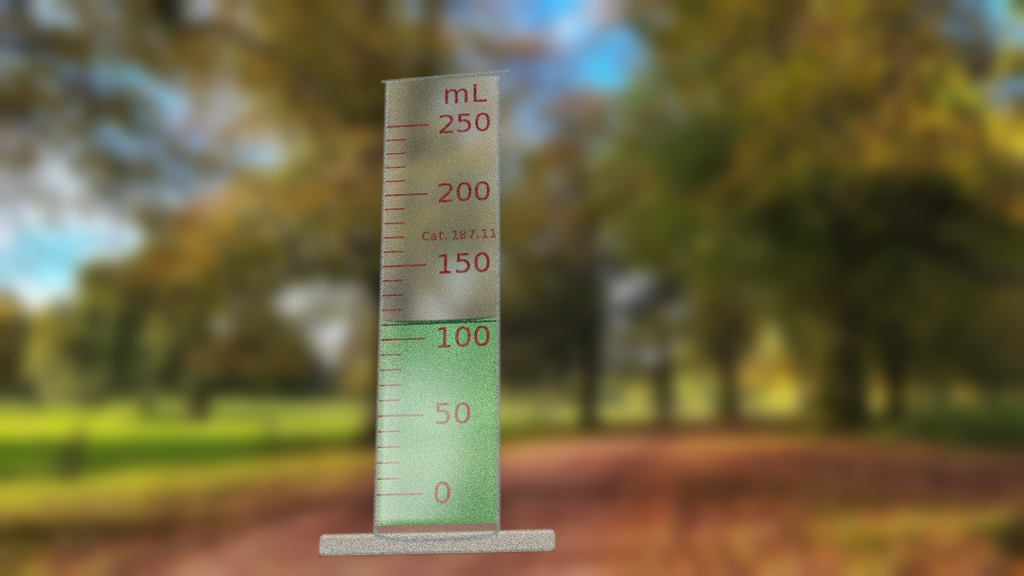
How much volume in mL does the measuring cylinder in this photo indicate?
110 mL
